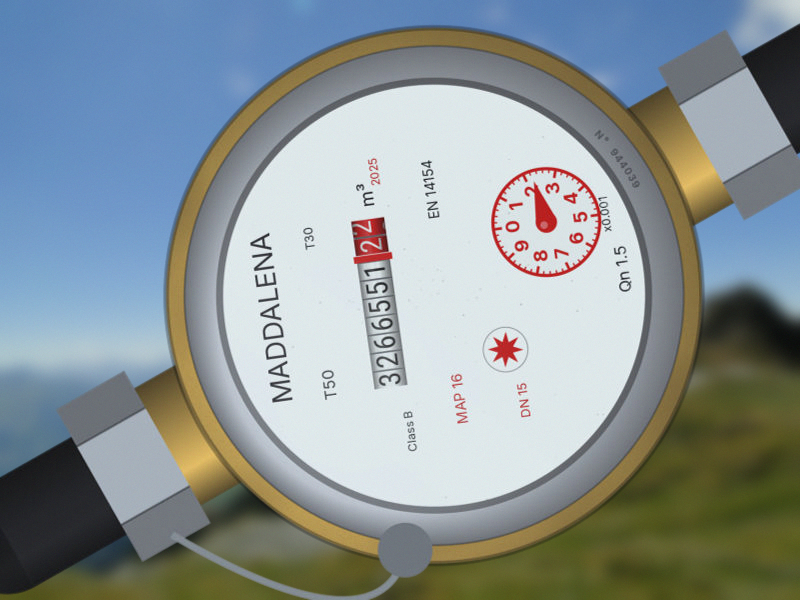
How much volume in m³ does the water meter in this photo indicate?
3266551.222 m³
